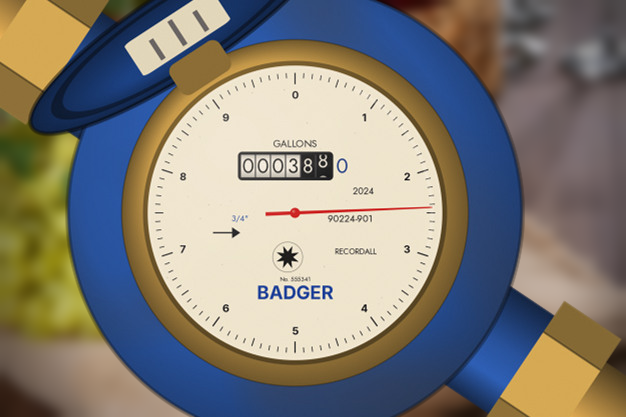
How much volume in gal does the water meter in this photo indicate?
3882.4 gal
